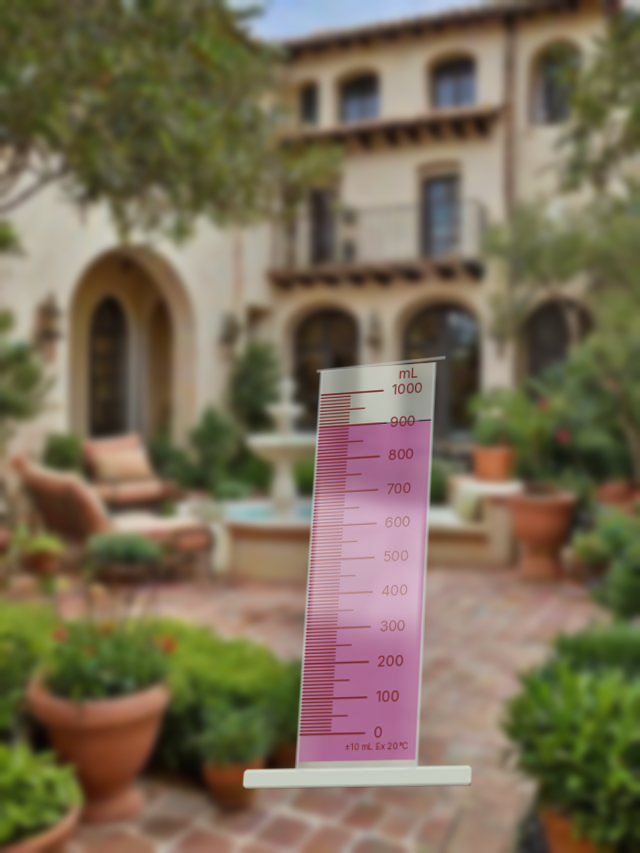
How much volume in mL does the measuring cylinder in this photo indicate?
900 mL
